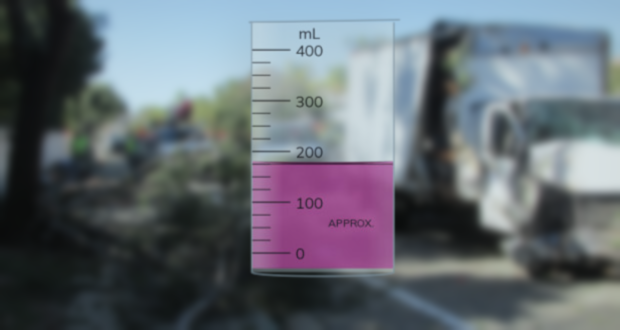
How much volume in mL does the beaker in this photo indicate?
175 mL
